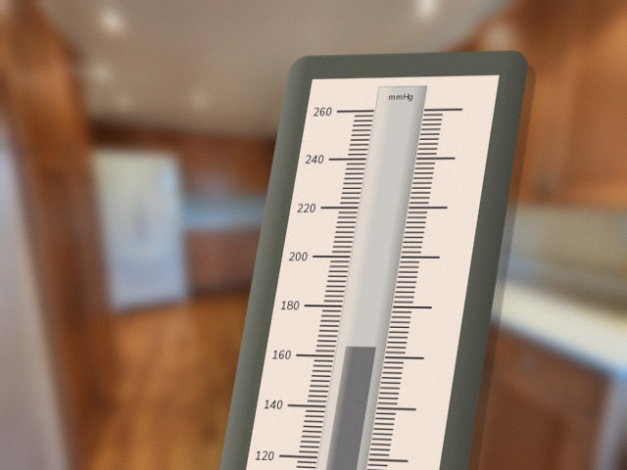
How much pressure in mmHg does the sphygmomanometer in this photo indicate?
164 mmHg
